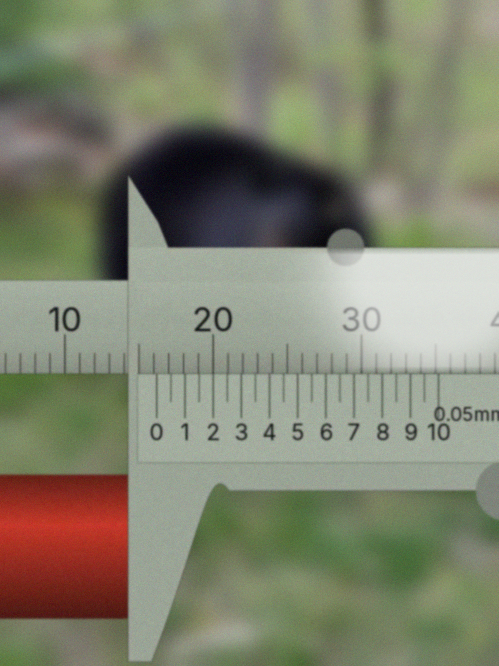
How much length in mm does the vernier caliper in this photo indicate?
16.2 mm
